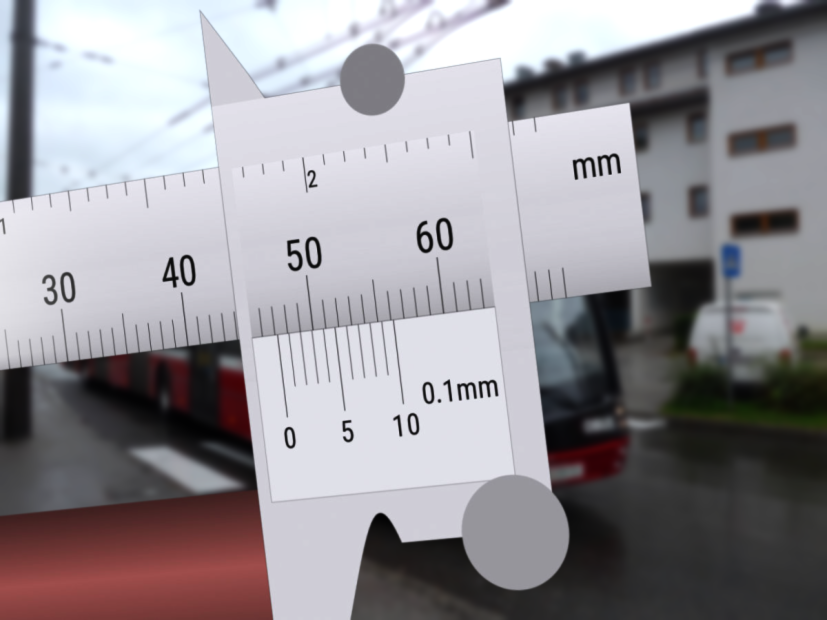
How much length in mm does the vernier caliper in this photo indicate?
47.2 mm
